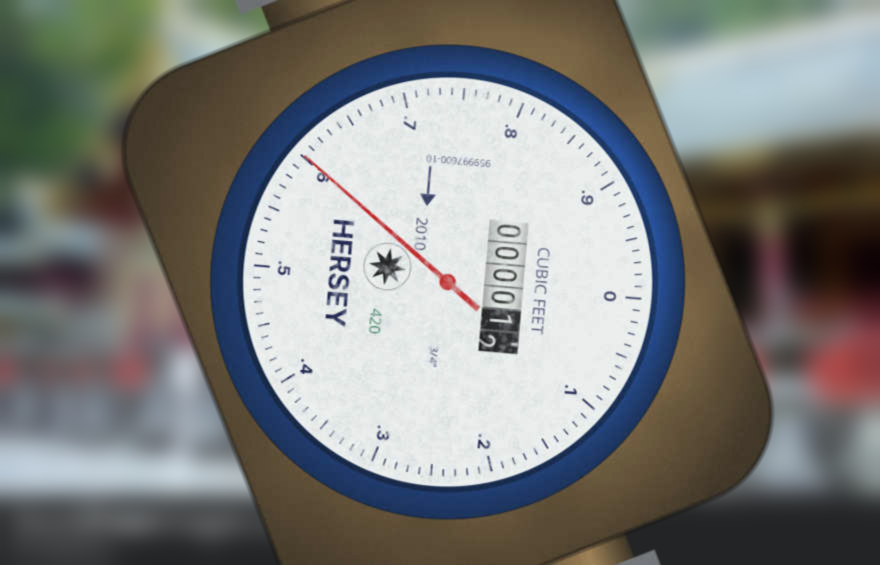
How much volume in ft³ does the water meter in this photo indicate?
11.60 ft³
